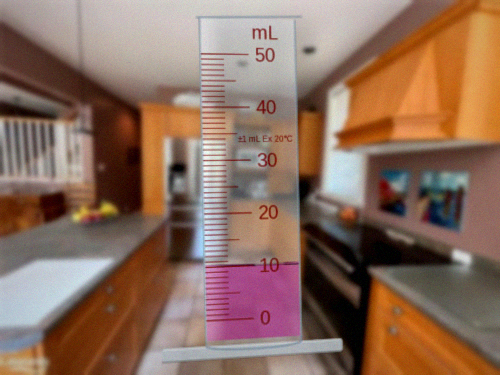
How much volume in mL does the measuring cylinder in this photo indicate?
10 mL
